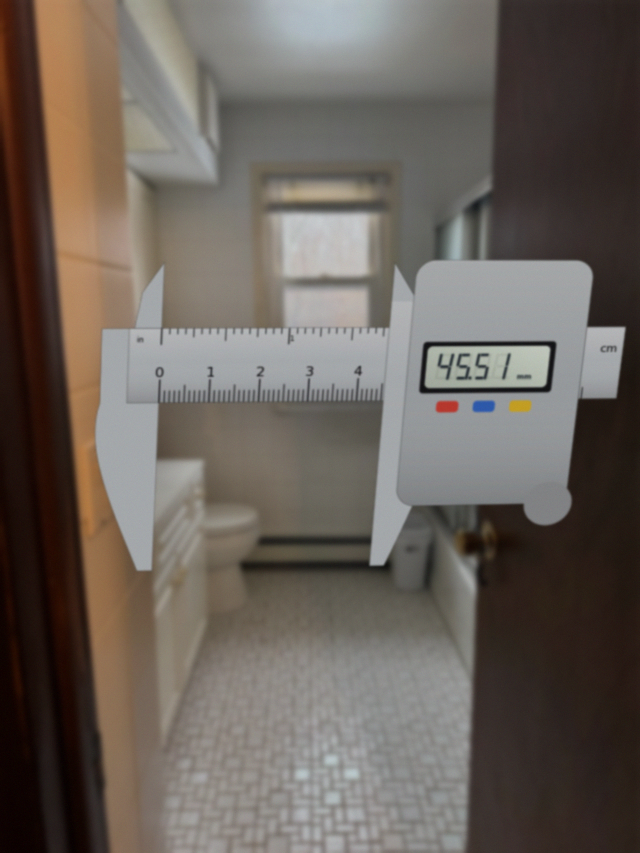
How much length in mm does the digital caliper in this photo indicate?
45.51 mm
